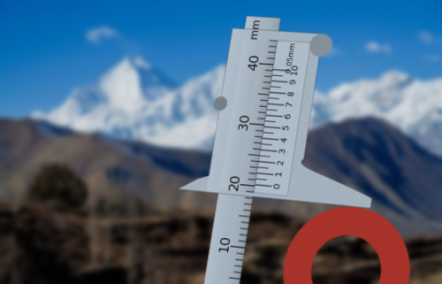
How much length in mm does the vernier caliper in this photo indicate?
20.2 mm
